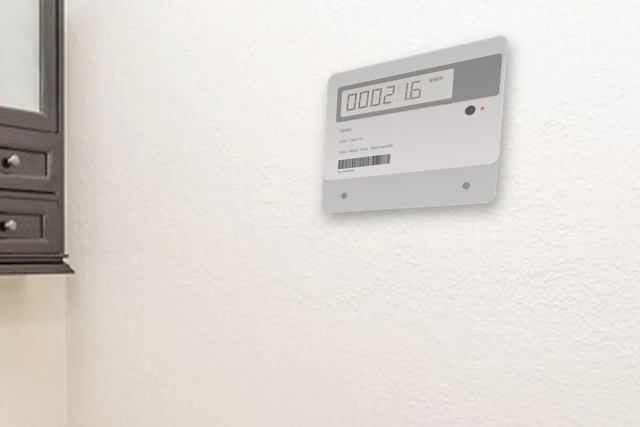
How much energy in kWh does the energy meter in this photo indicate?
21.6 kWh
